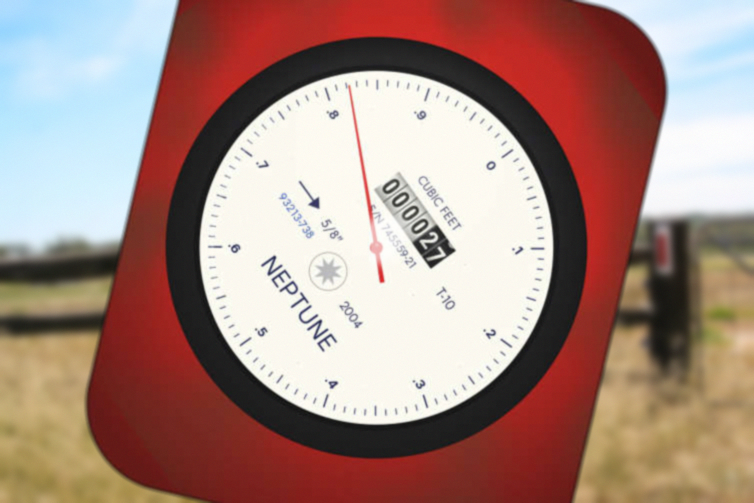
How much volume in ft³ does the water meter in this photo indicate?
26.82 ft³
